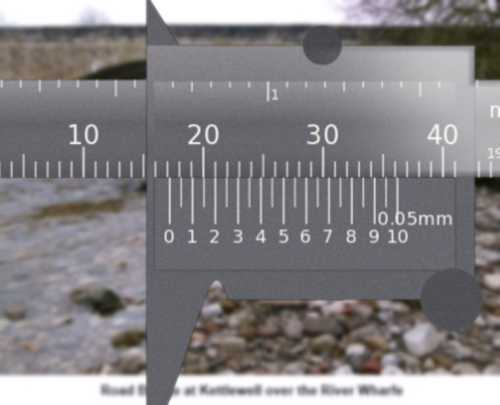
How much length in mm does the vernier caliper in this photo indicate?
17.2 mm
